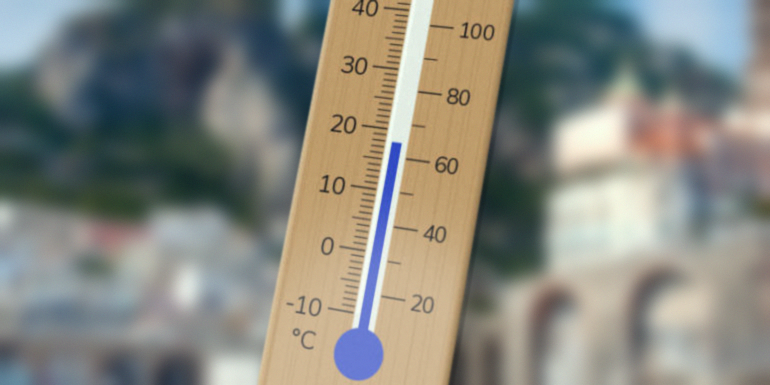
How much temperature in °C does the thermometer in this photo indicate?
18 °C
